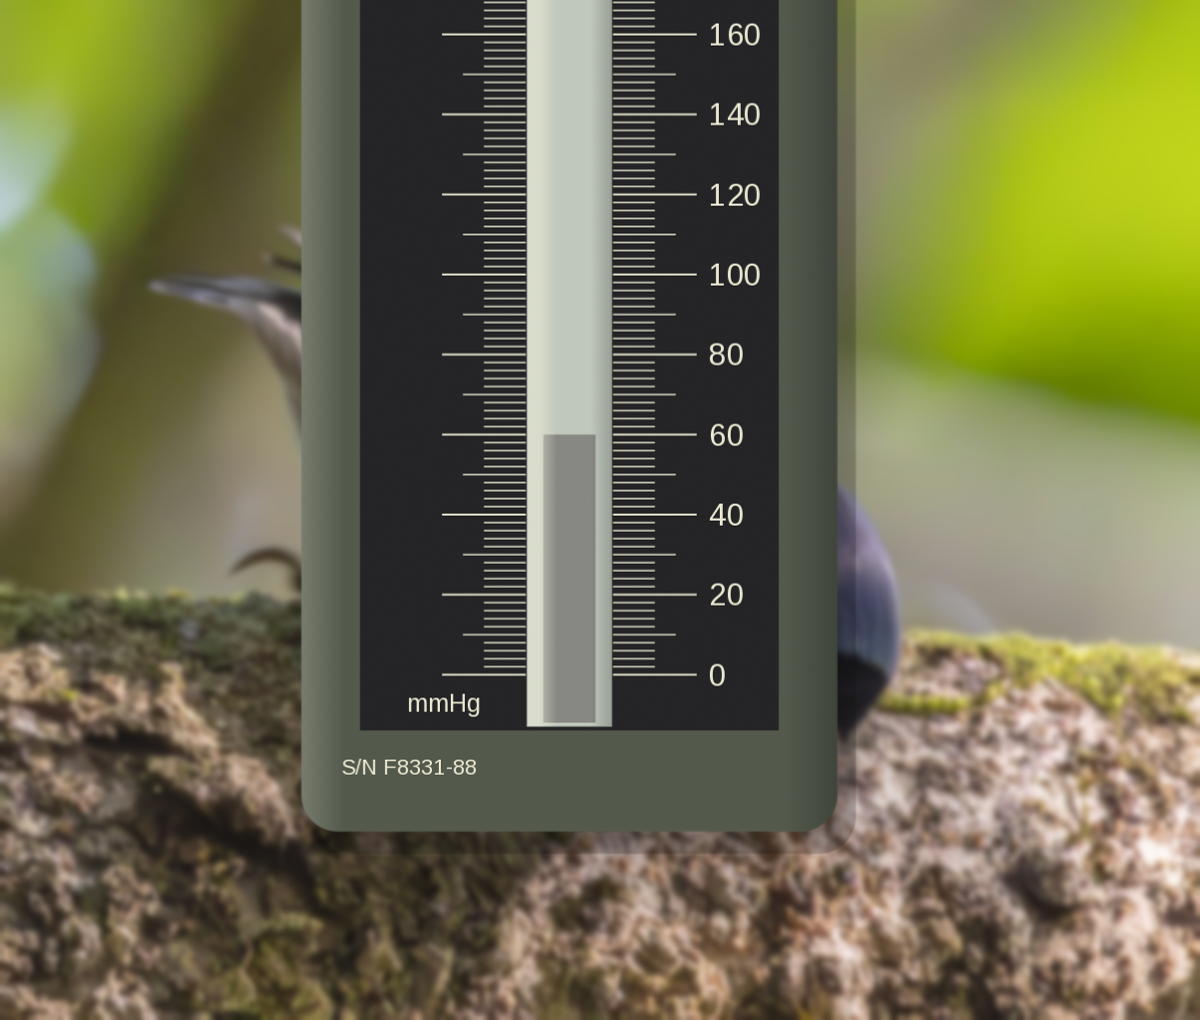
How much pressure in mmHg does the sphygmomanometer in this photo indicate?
60 mmHg
